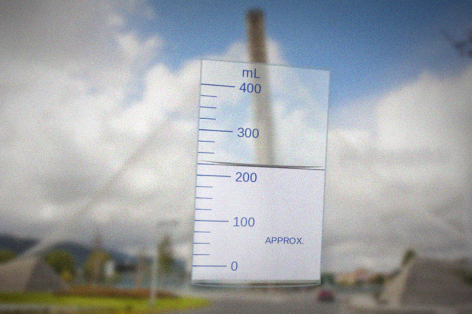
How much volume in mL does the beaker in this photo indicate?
225 mL
